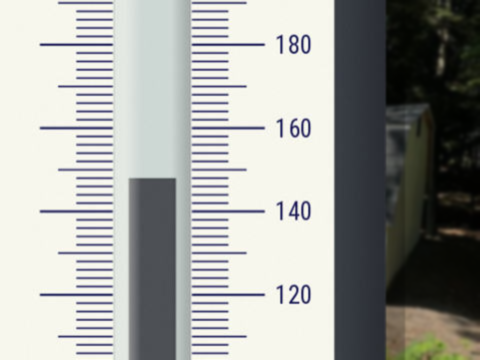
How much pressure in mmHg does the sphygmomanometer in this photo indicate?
148 mmHg
